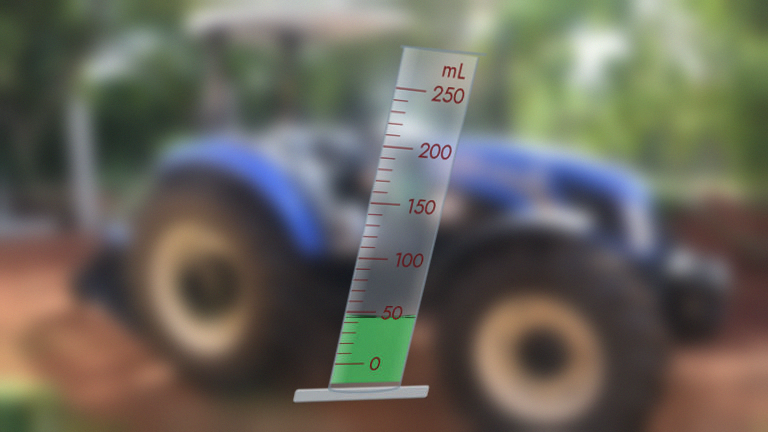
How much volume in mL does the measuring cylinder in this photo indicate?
45 mL
